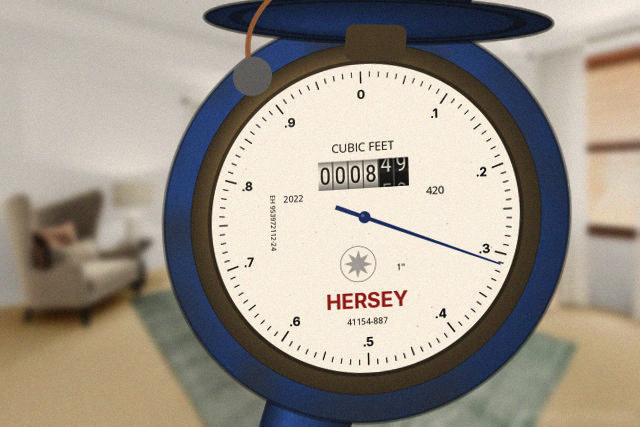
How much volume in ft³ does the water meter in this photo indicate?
849.31 ft³
